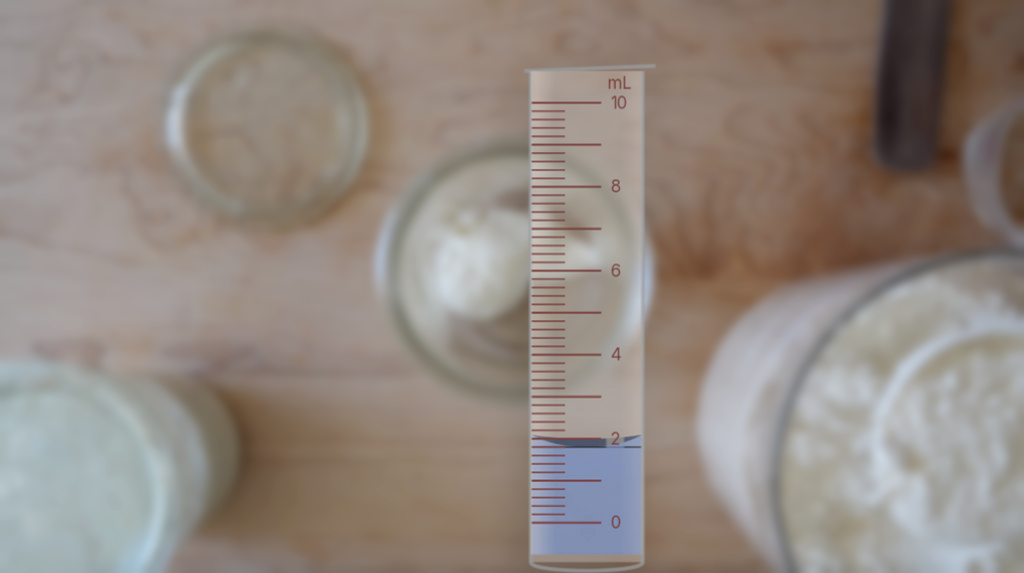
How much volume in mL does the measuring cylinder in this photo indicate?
1.8 mL
